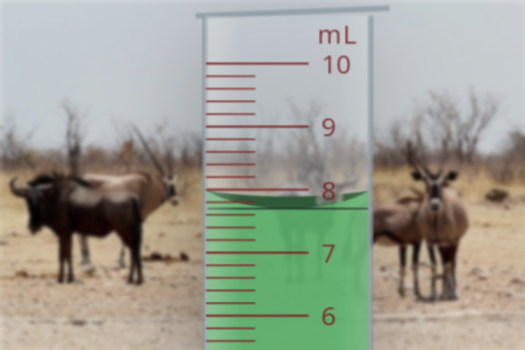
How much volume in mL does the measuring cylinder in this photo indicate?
7.7 mL
